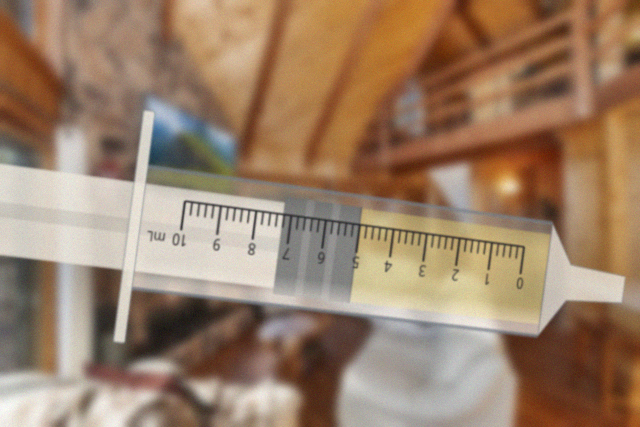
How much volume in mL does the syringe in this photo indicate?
5 mL
